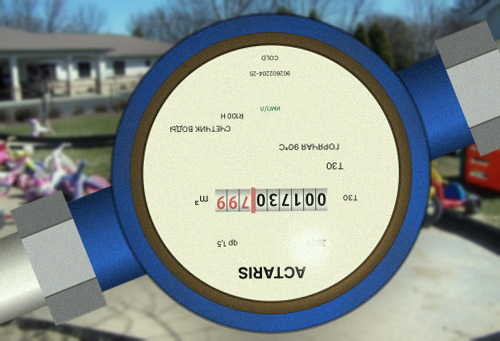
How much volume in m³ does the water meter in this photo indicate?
1730.799 m³
